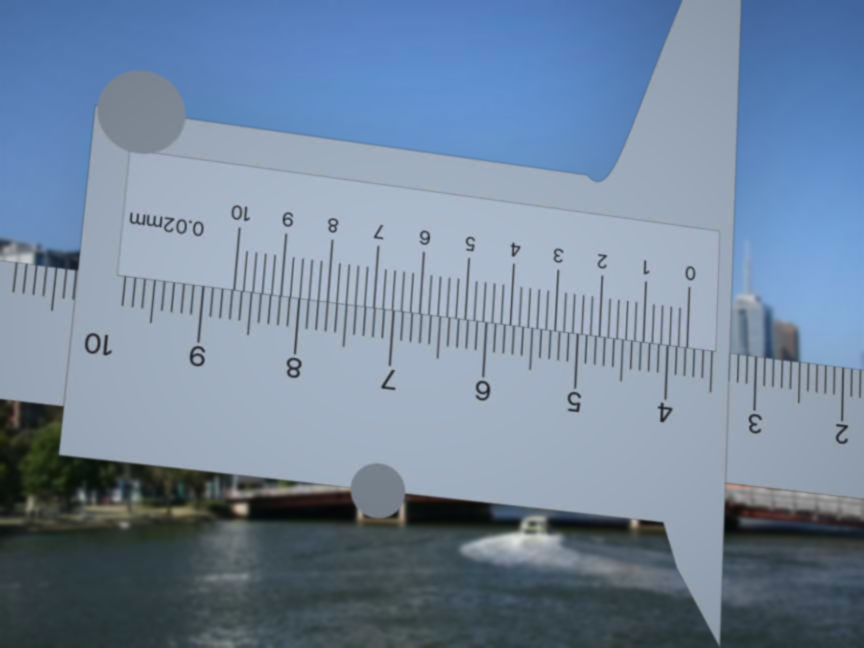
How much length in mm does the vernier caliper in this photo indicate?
37.8 mm
